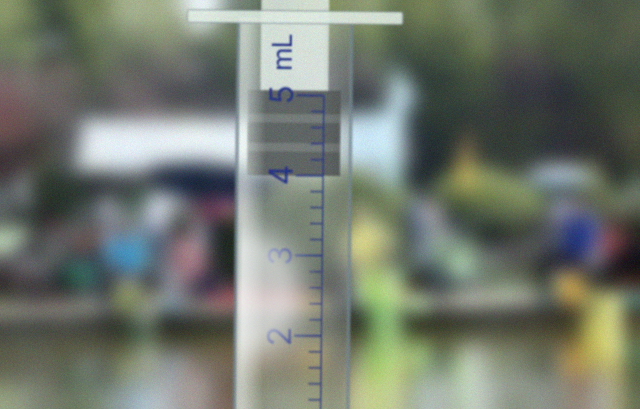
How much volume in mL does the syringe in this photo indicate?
4 mL
